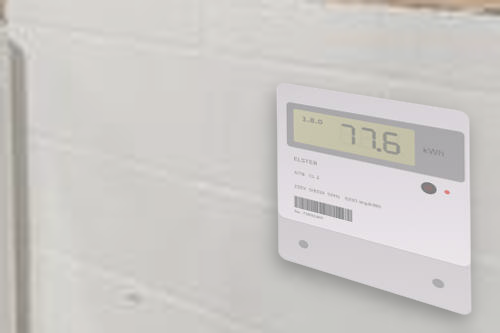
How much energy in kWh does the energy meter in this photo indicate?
77.6 kWh
